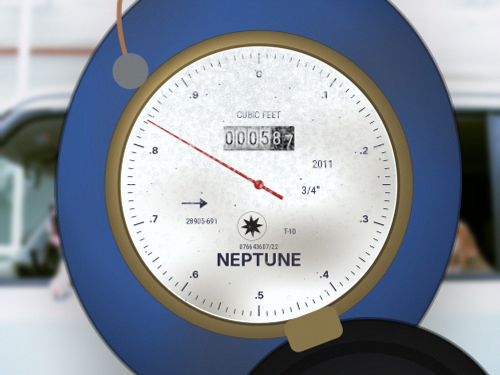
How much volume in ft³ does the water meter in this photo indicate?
586.83 ft³
